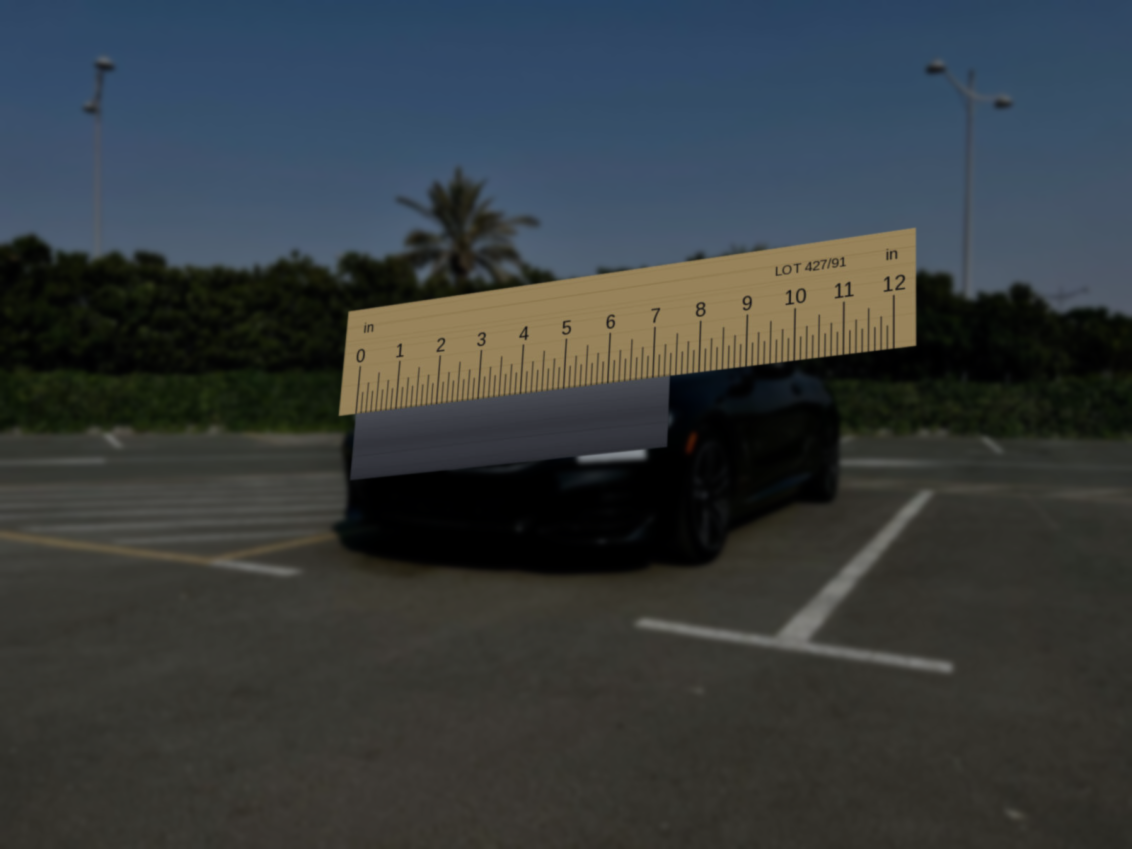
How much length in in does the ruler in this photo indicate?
7.375 in
